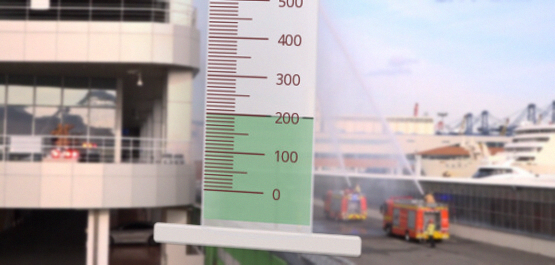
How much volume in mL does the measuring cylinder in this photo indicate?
200 mL
